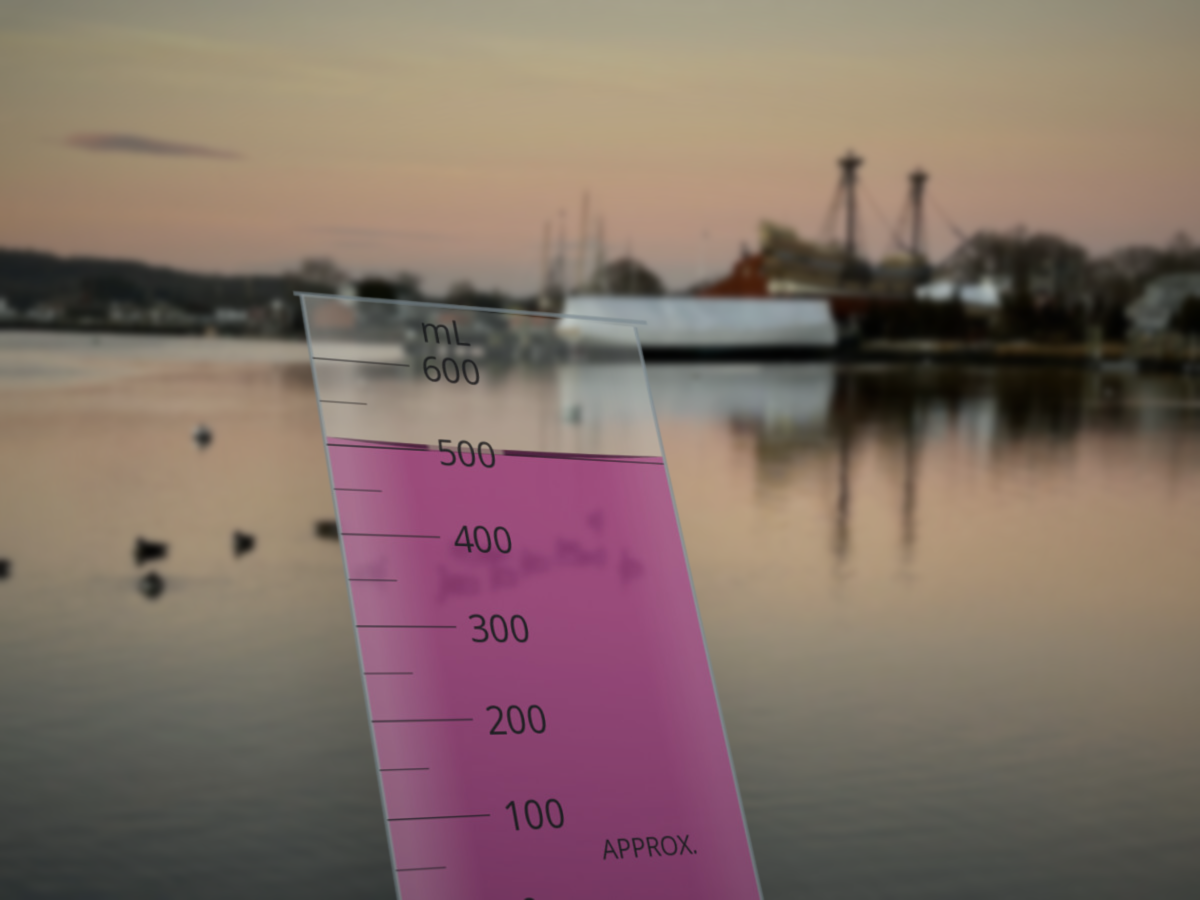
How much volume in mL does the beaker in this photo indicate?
500 mL
